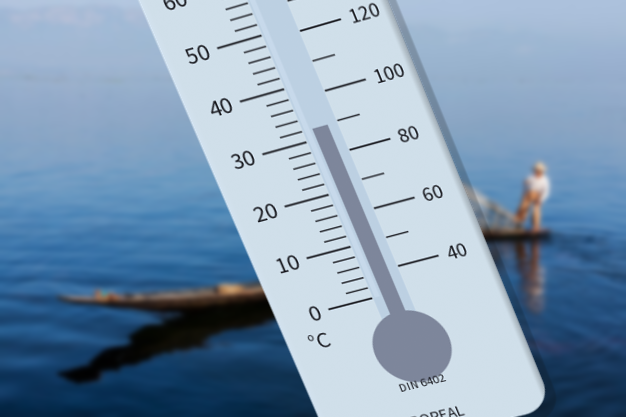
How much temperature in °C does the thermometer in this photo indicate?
32 °C
